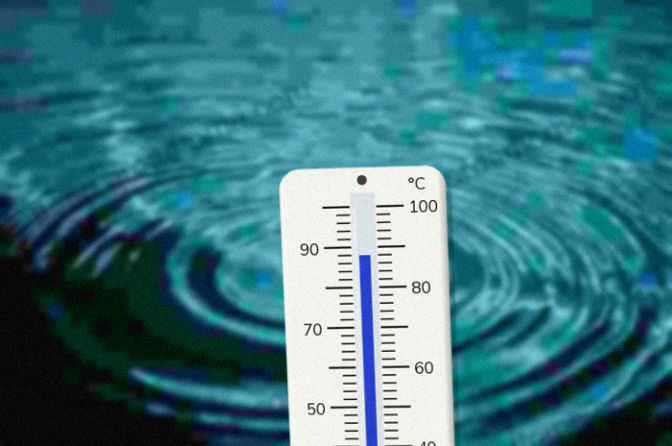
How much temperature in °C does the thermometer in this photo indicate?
88 °C
